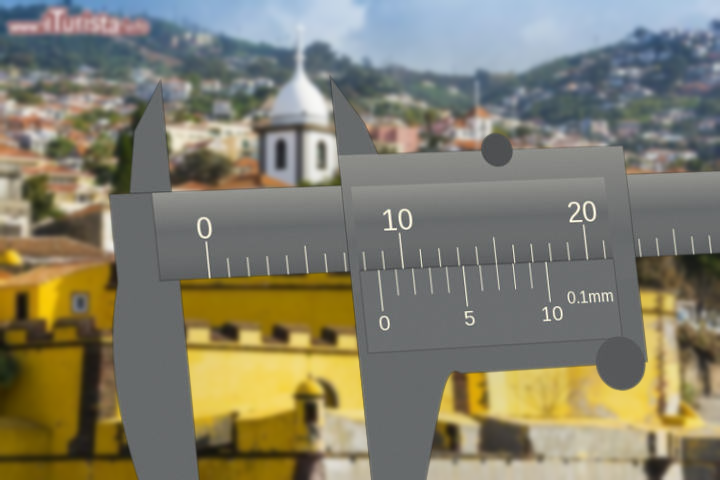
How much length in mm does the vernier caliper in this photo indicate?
8.7 mm
